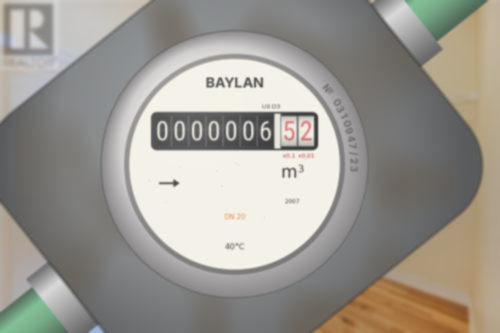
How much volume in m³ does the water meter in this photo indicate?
6.52 m³
